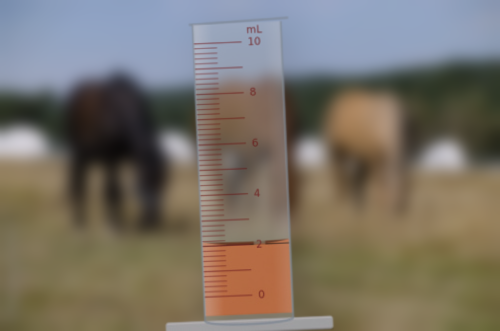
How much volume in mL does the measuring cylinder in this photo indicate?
2 mL
